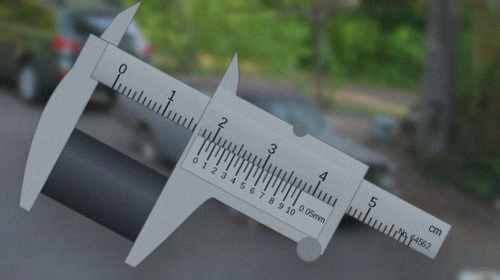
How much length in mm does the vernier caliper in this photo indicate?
18.8 mm
